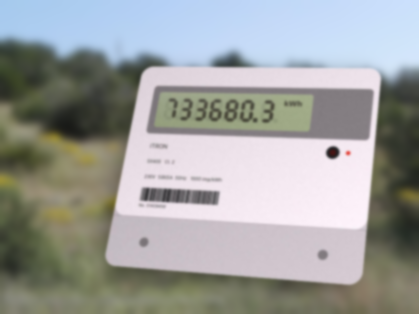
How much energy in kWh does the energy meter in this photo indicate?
733680.3 kWh
